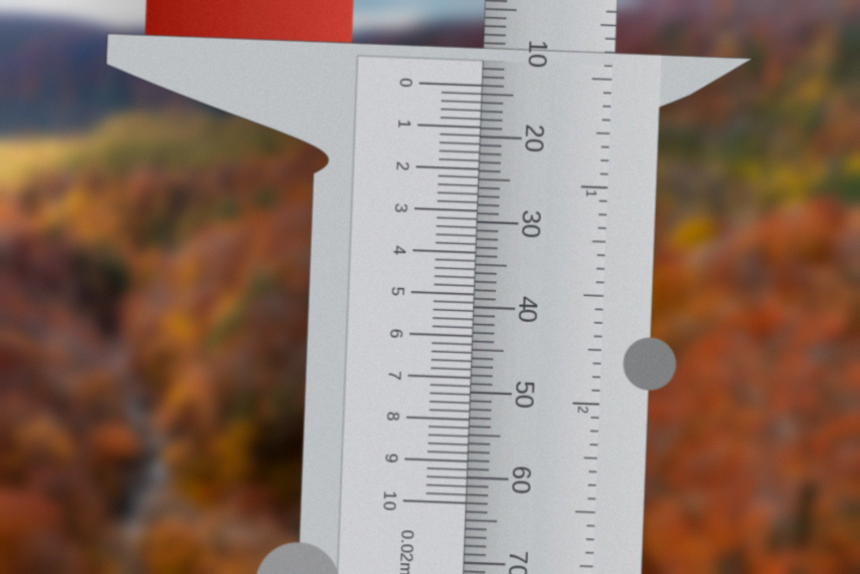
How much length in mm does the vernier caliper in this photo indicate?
14.0 mm
